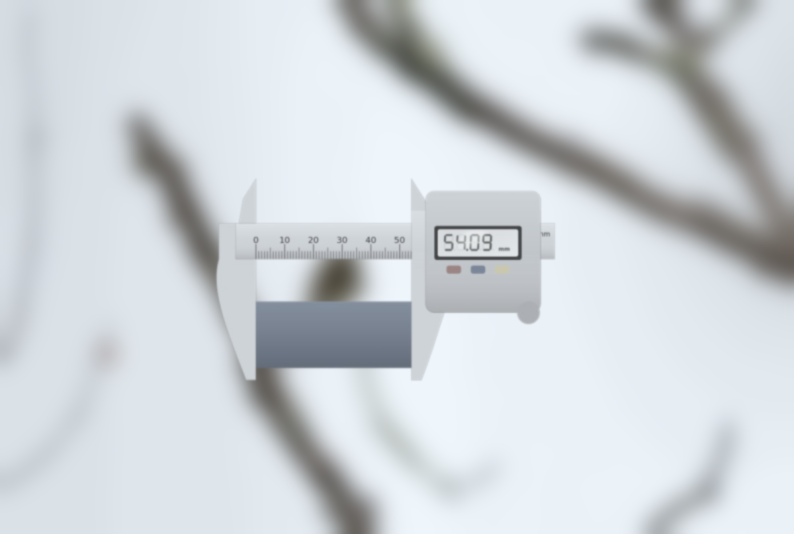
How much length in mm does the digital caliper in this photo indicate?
54.09 mm
